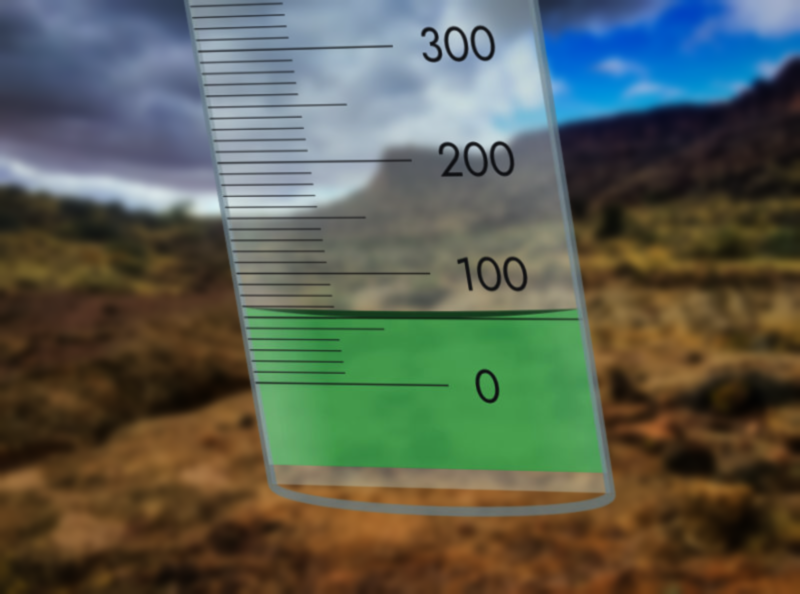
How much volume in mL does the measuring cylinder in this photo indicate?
60 mL
